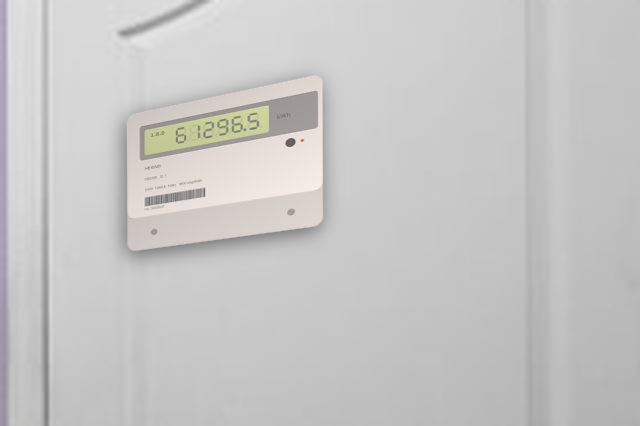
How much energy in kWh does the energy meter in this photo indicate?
61296.5 kWh
